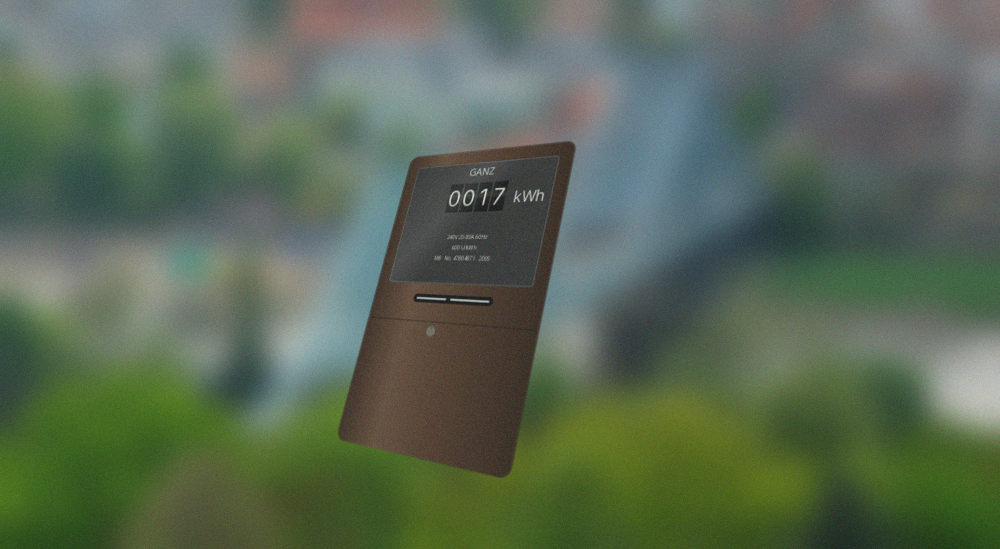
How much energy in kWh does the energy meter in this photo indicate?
17 kWh
